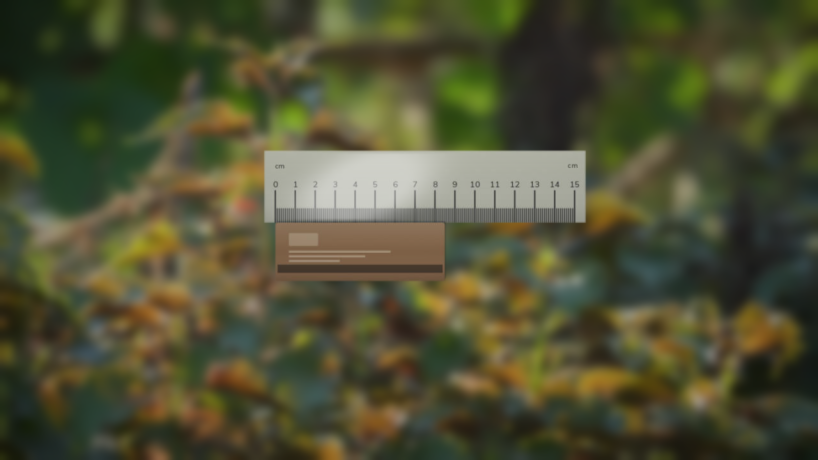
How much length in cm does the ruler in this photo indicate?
8.5 cm
